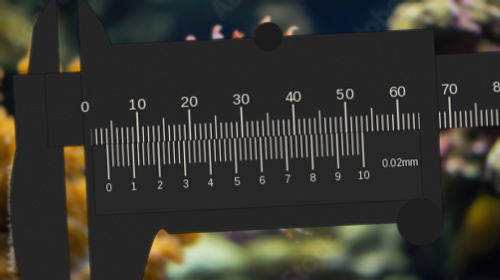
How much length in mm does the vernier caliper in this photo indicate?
4.0 mm
